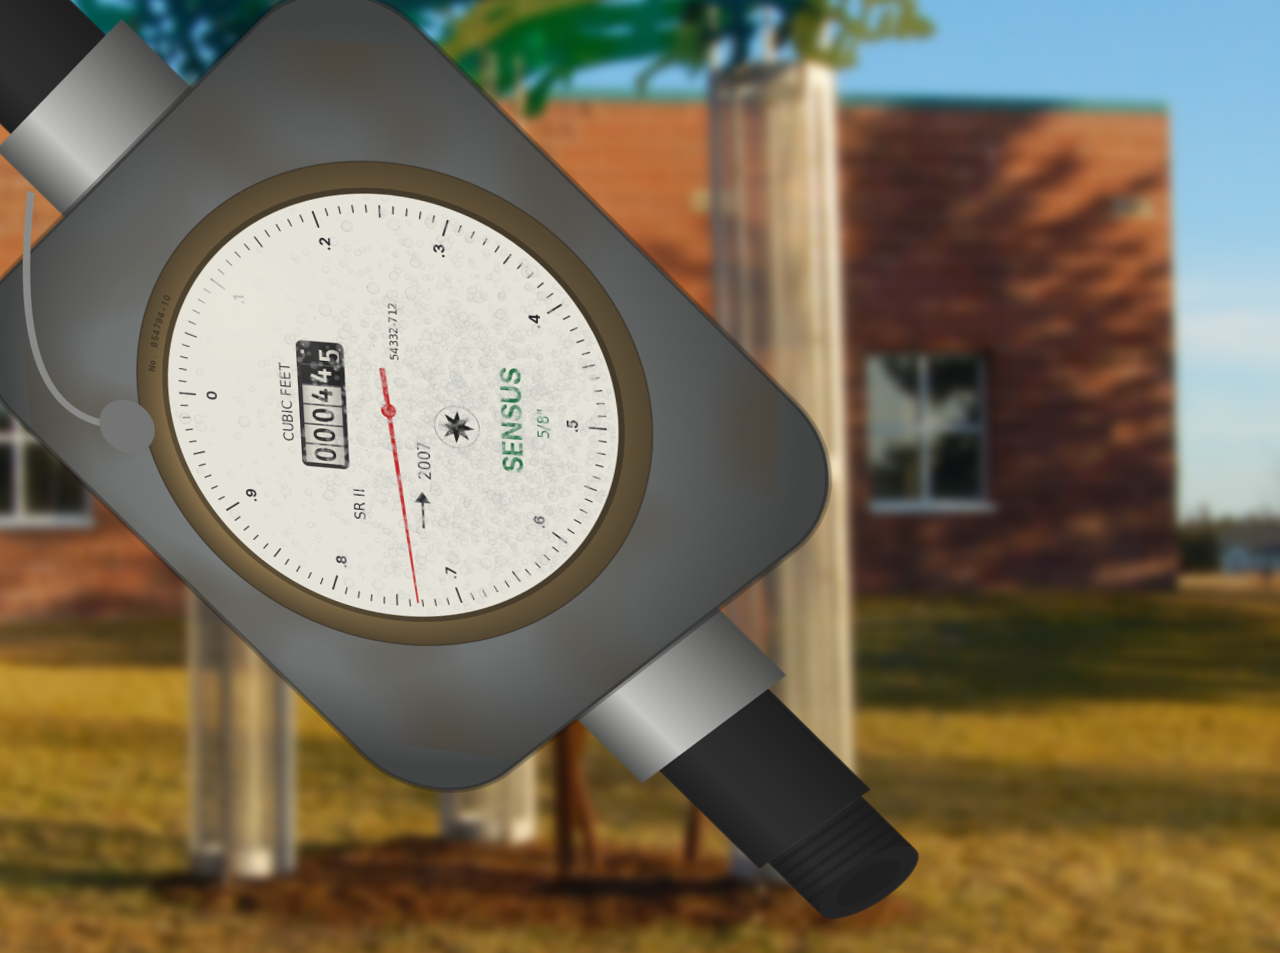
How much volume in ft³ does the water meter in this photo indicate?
444.73 ft³
